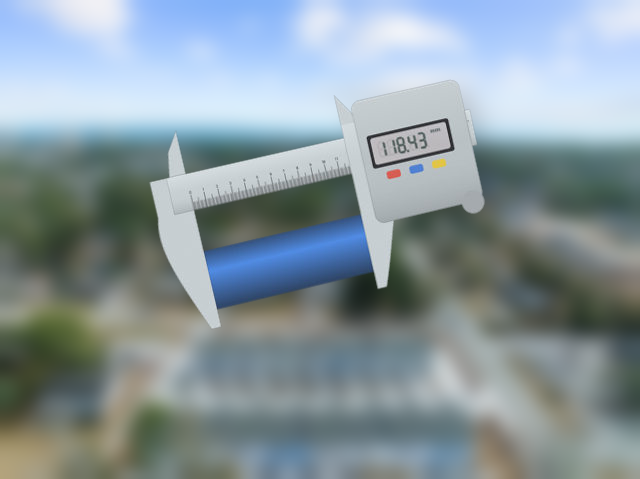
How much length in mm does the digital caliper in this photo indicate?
118.43 mm
